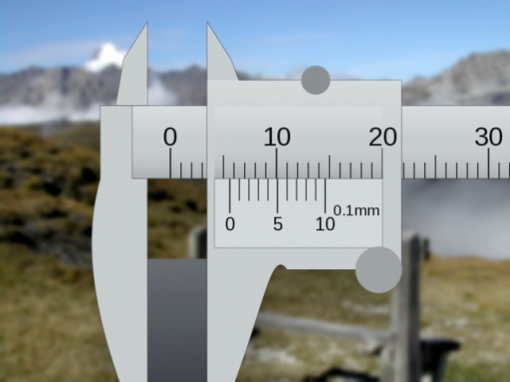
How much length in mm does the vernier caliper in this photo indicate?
5.6 mm
